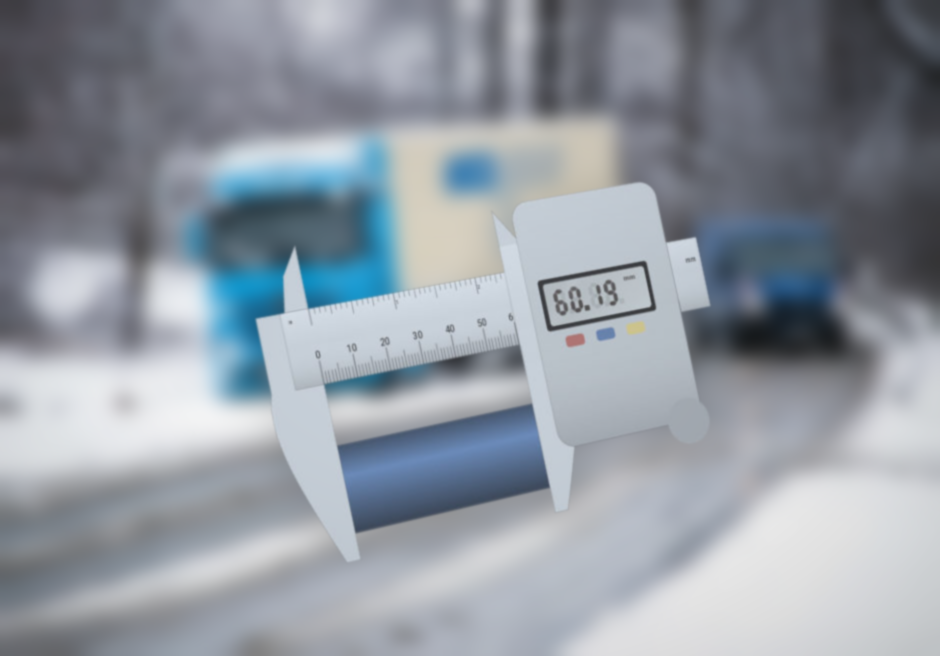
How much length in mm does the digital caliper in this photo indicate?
60.19 mm
